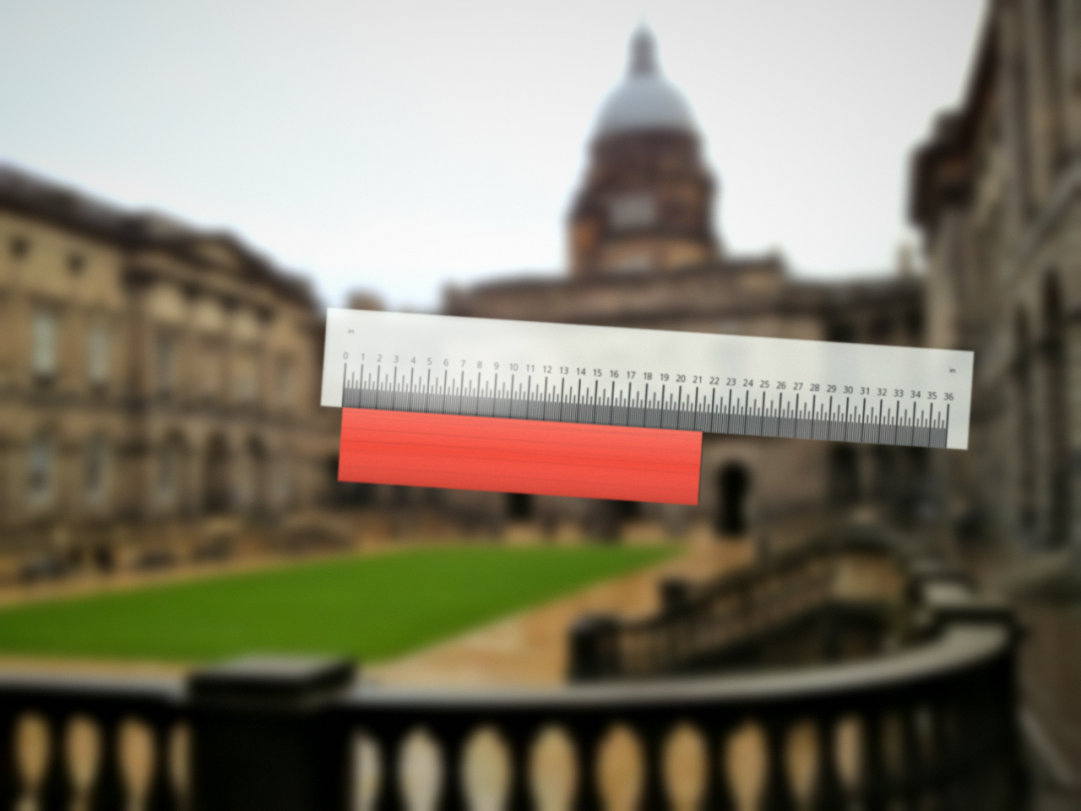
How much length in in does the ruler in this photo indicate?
21.5 in
